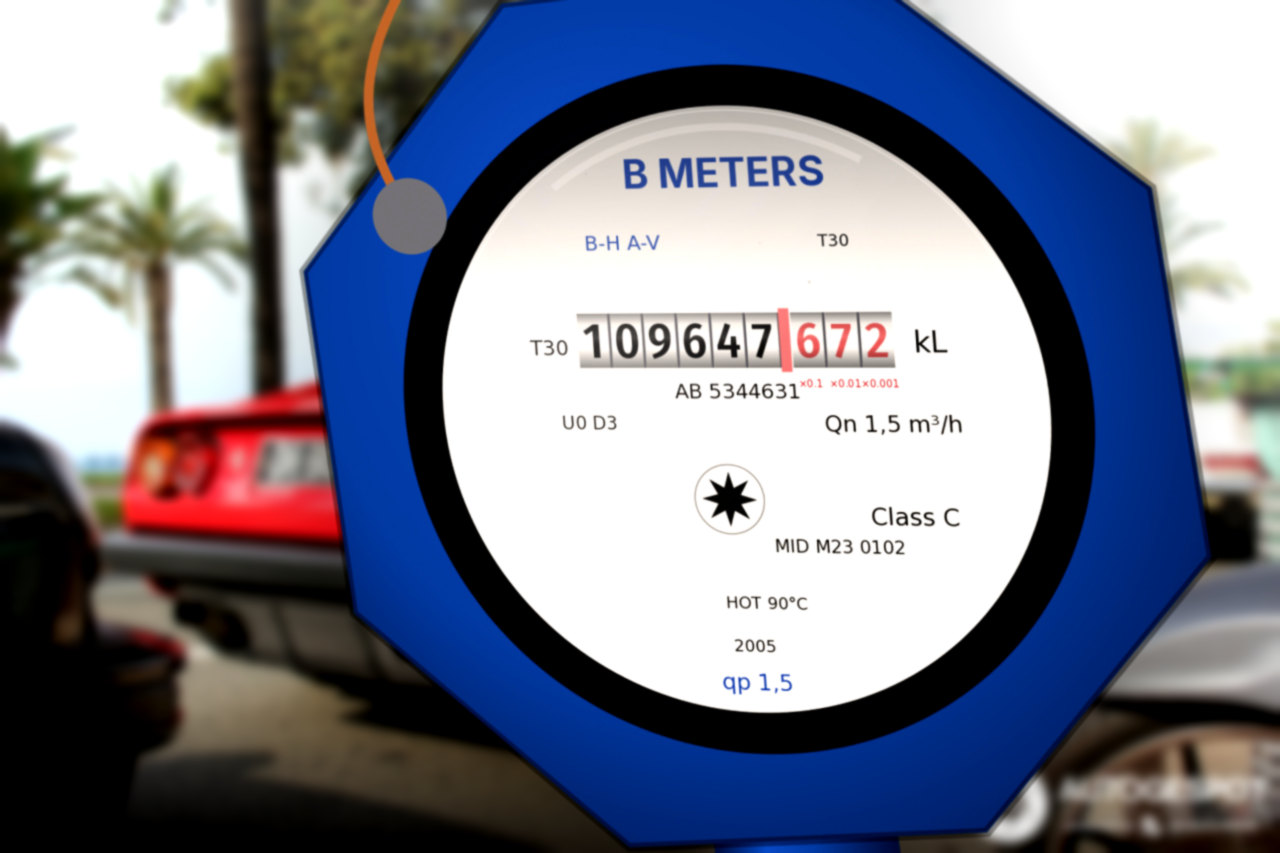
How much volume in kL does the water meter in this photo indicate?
109647.672 kL
